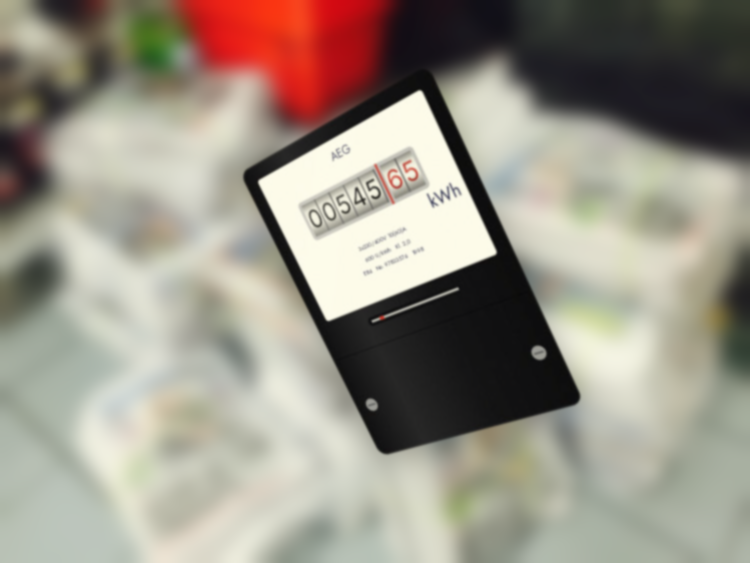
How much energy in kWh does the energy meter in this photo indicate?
545.65 kWh
